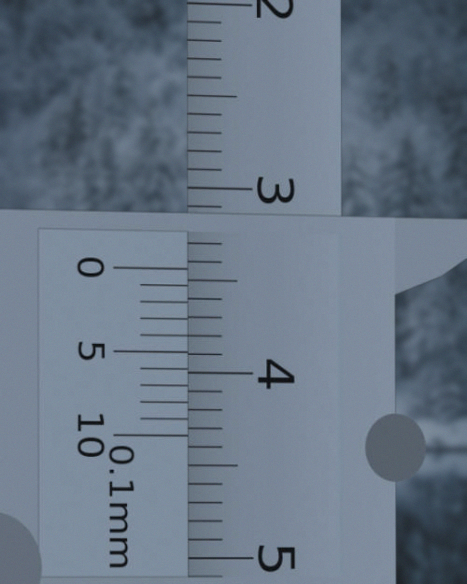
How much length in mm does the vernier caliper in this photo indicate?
34.4 mm
